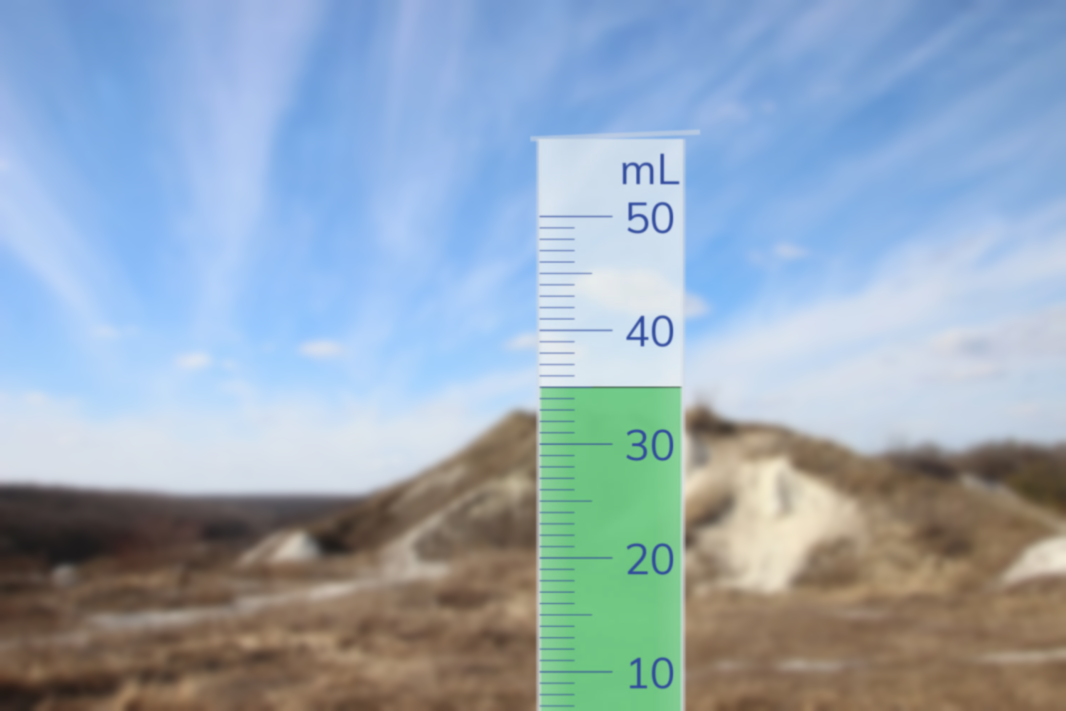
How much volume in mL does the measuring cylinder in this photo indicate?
35 mL
